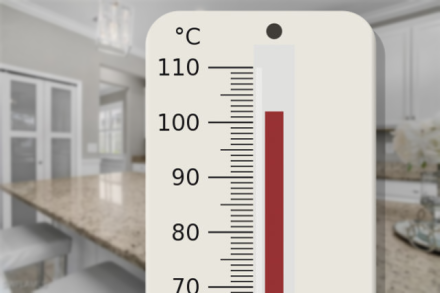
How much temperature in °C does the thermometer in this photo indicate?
102 °C
